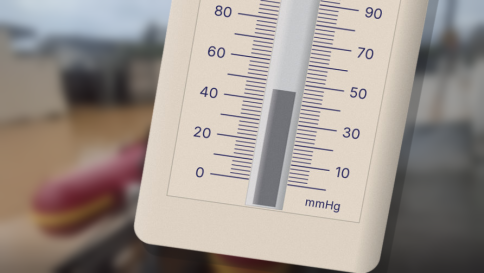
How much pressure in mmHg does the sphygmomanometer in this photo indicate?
46 mmHg
